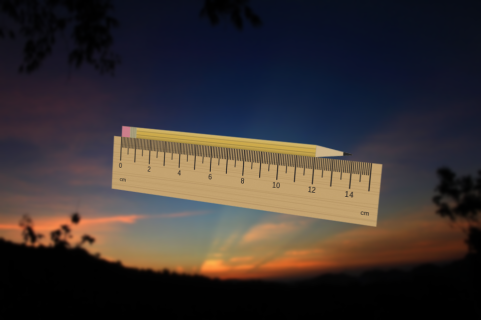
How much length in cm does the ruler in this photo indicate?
14 cm
